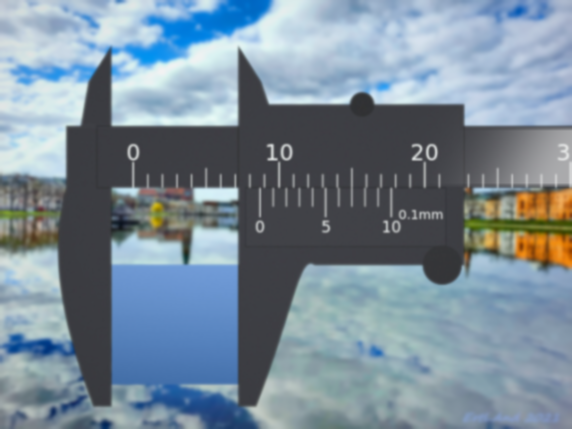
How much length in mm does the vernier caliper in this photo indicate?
8.7 mm
